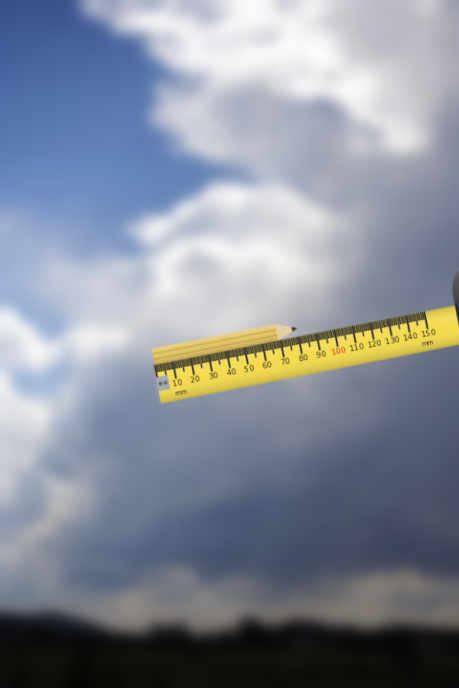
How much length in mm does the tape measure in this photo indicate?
80 mm
